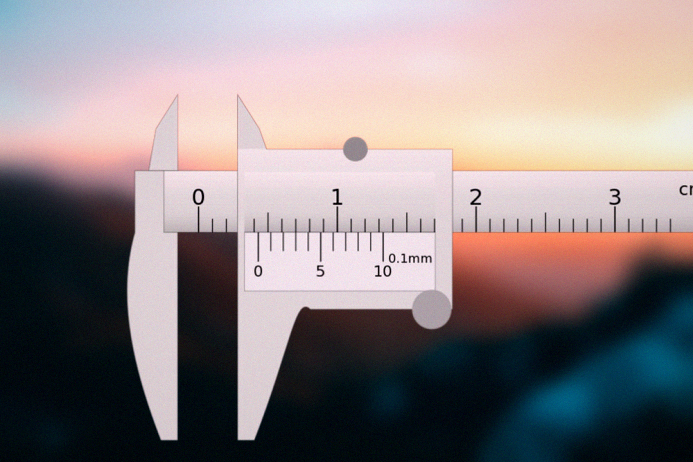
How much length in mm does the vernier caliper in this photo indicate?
4.3 mm
